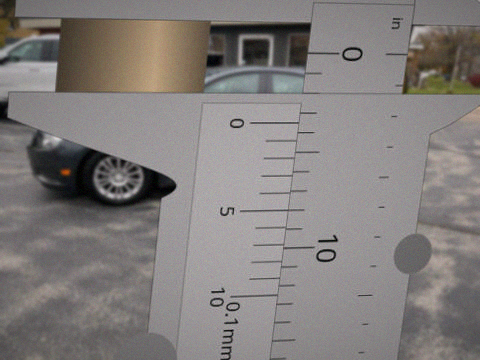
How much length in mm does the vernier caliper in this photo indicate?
3.5 mm
